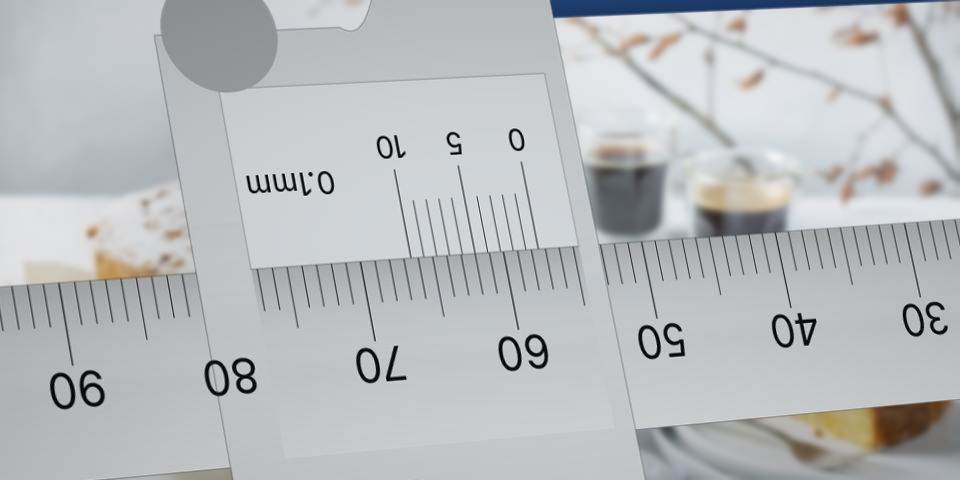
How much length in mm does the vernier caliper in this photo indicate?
57.5 mm
